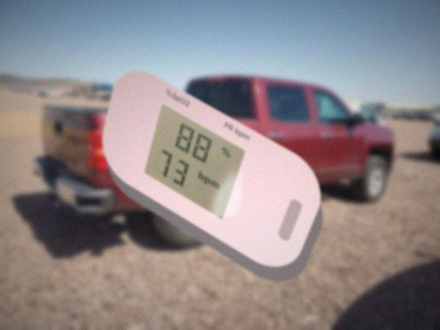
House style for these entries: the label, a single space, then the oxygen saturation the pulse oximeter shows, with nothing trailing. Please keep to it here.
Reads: 88 %
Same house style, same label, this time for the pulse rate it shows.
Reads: 73 bpm
